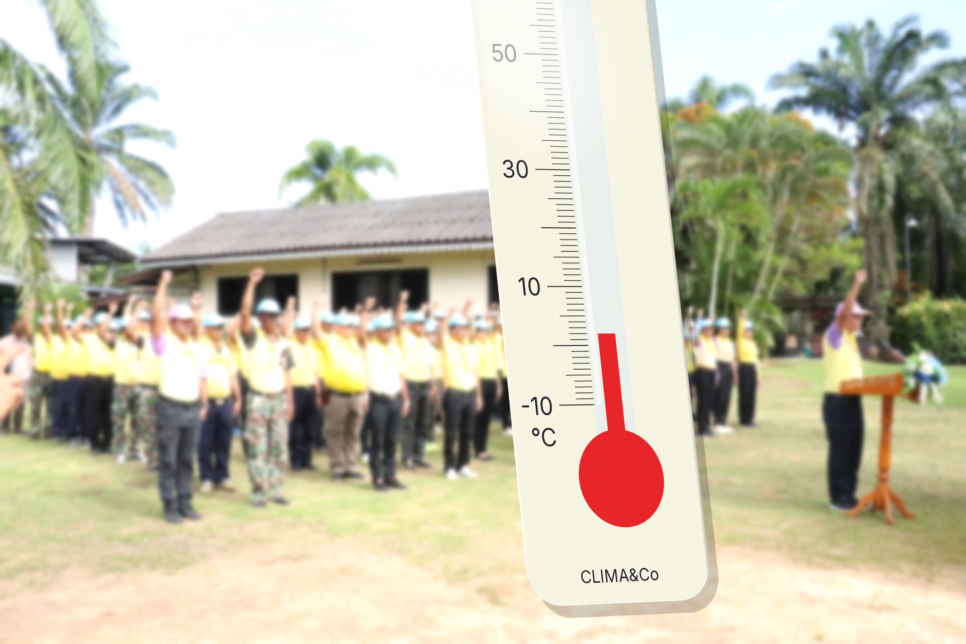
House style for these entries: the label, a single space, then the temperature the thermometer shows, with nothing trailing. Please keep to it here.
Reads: 2 °C
